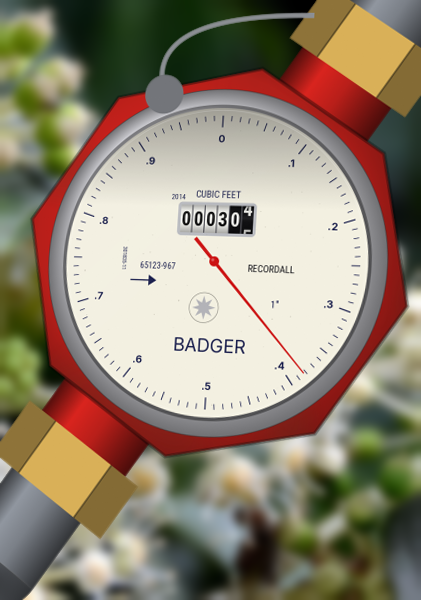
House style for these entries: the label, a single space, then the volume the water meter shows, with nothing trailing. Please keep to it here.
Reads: 304.38 ft³
